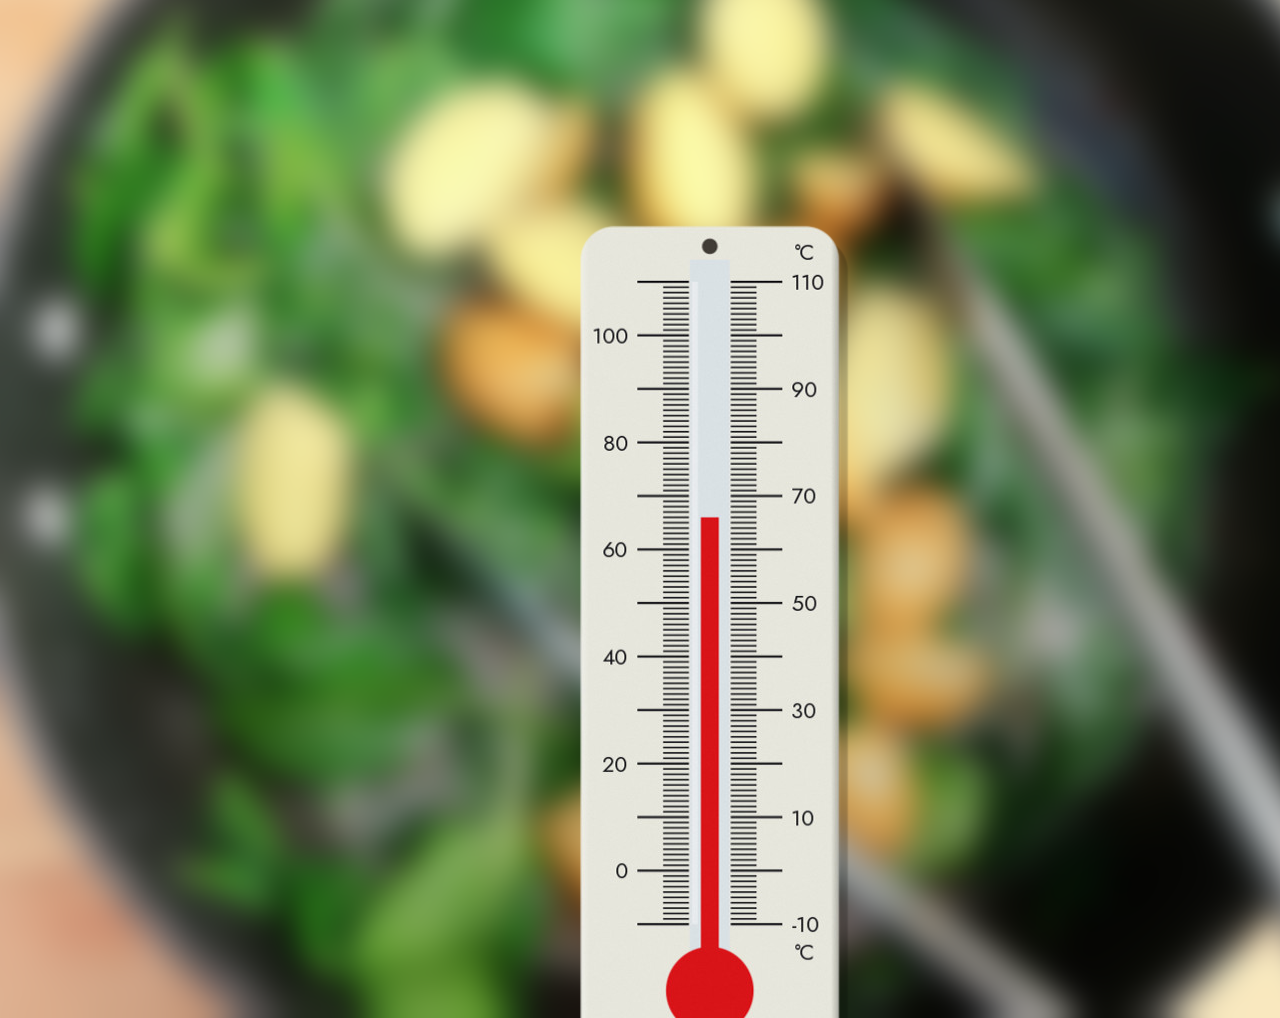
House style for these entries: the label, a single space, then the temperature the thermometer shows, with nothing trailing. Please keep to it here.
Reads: 66 °C
